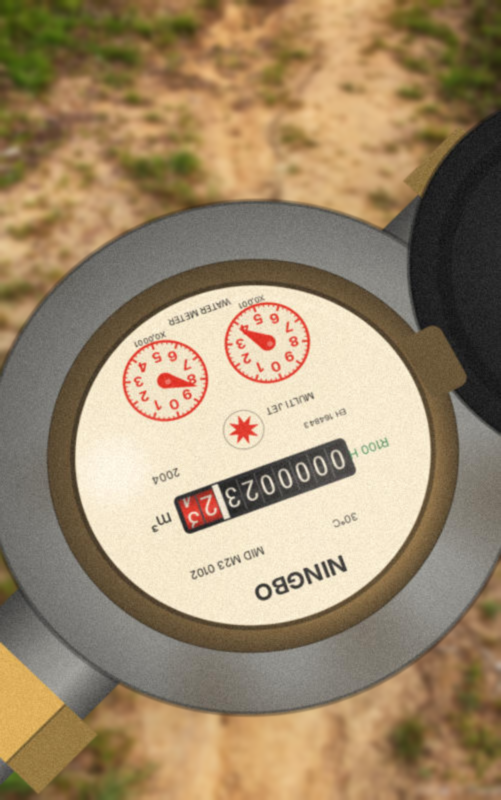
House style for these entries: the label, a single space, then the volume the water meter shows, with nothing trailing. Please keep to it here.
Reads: 23.2338 m³
